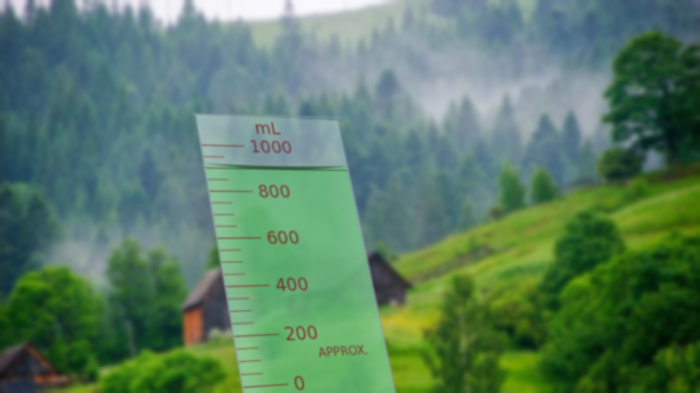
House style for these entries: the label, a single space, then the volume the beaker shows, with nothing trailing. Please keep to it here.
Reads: 900 mL
